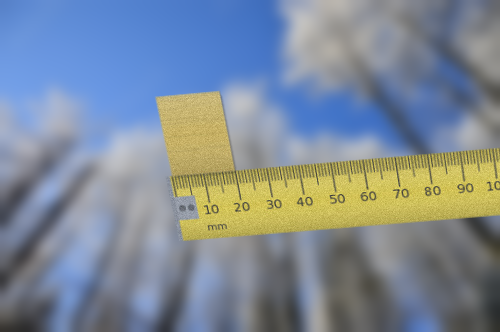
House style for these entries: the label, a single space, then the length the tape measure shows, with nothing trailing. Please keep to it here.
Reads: 20 mm
